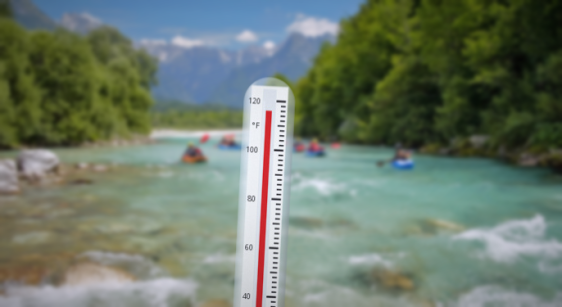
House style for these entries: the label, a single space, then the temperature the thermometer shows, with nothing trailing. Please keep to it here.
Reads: 116 °F
